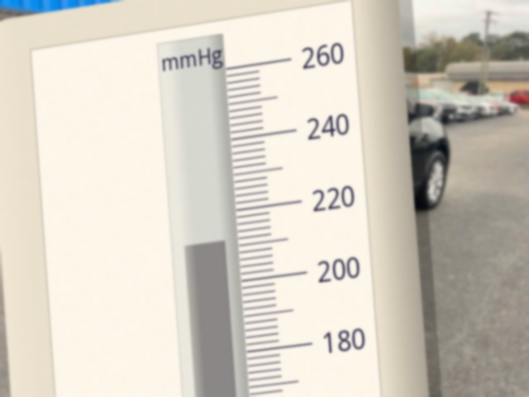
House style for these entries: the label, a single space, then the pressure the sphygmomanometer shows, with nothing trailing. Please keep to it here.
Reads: 212 mmHg
